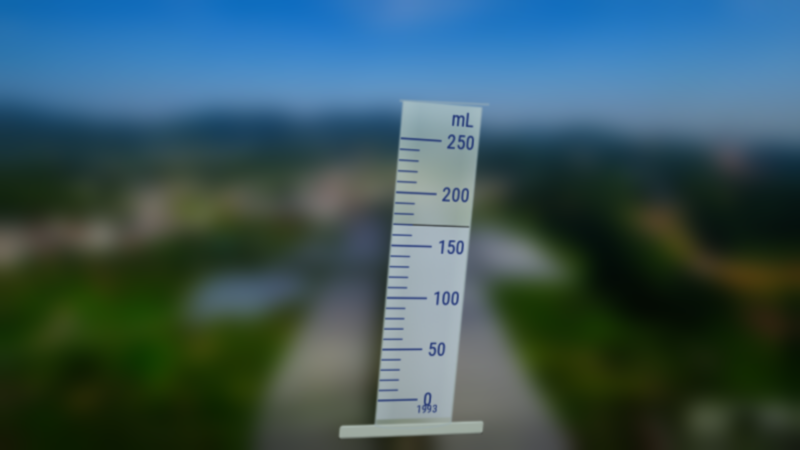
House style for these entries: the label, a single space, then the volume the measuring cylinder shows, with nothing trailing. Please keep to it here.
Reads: 170 mL
